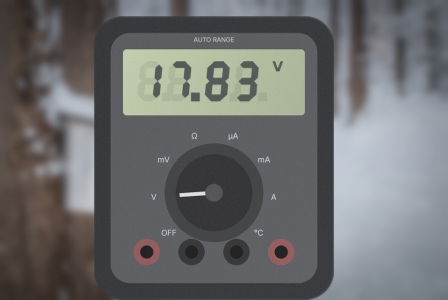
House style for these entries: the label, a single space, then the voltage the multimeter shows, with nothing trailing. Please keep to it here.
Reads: 17.83 V
